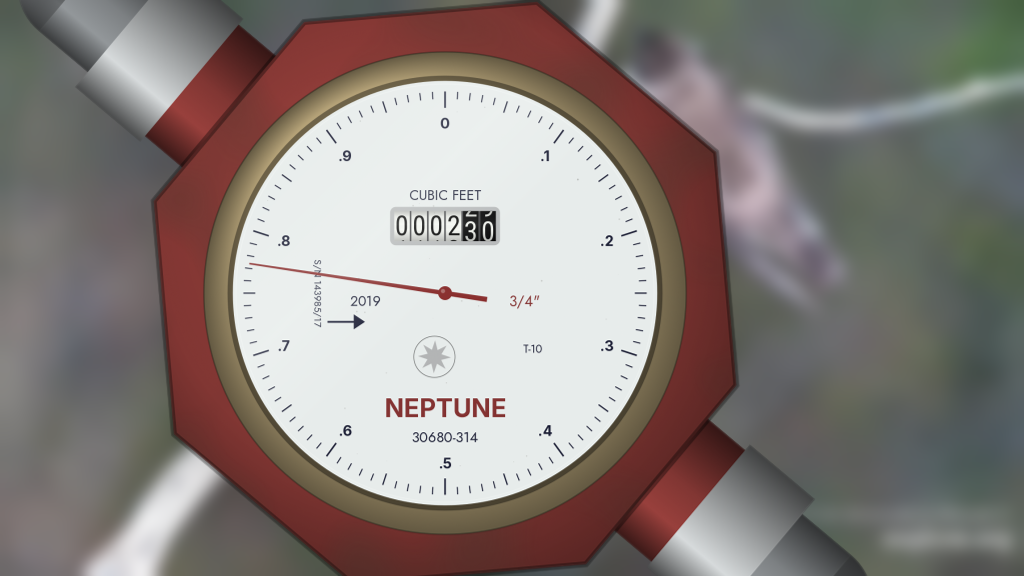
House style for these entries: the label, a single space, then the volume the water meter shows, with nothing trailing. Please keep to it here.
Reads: 229.77 ft³
